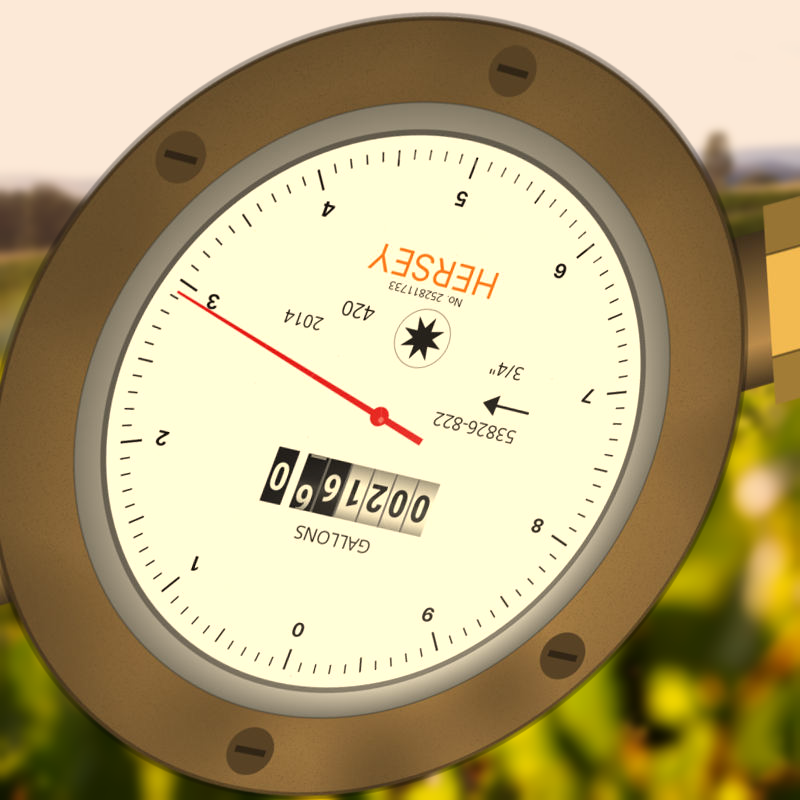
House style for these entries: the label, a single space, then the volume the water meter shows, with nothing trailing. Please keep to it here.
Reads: 21662.9 gal
